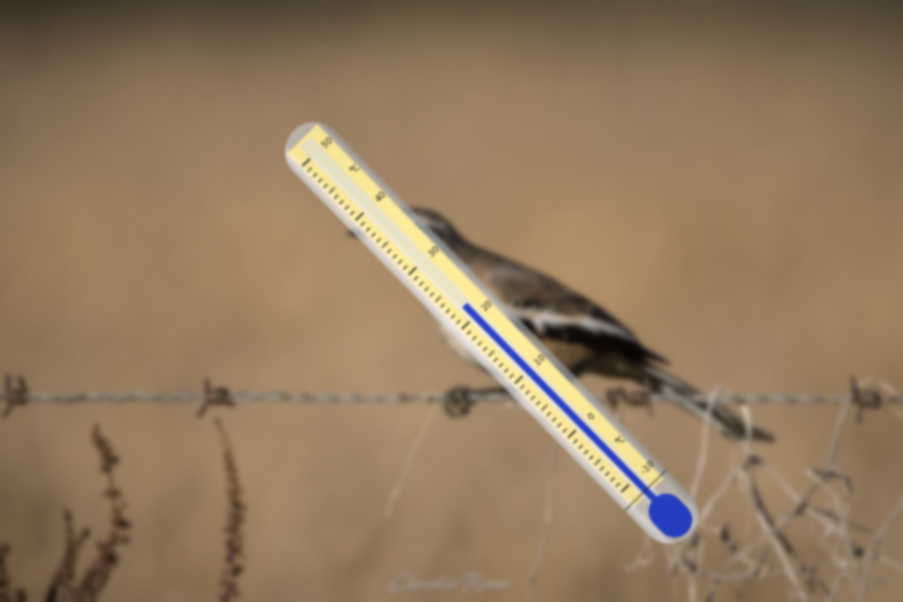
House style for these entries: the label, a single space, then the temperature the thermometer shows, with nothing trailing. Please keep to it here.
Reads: 22 °C
